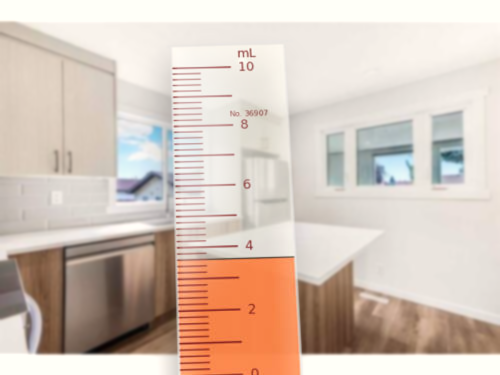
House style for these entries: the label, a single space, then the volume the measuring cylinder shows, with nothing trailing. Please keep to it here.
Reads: 3.6 mL
